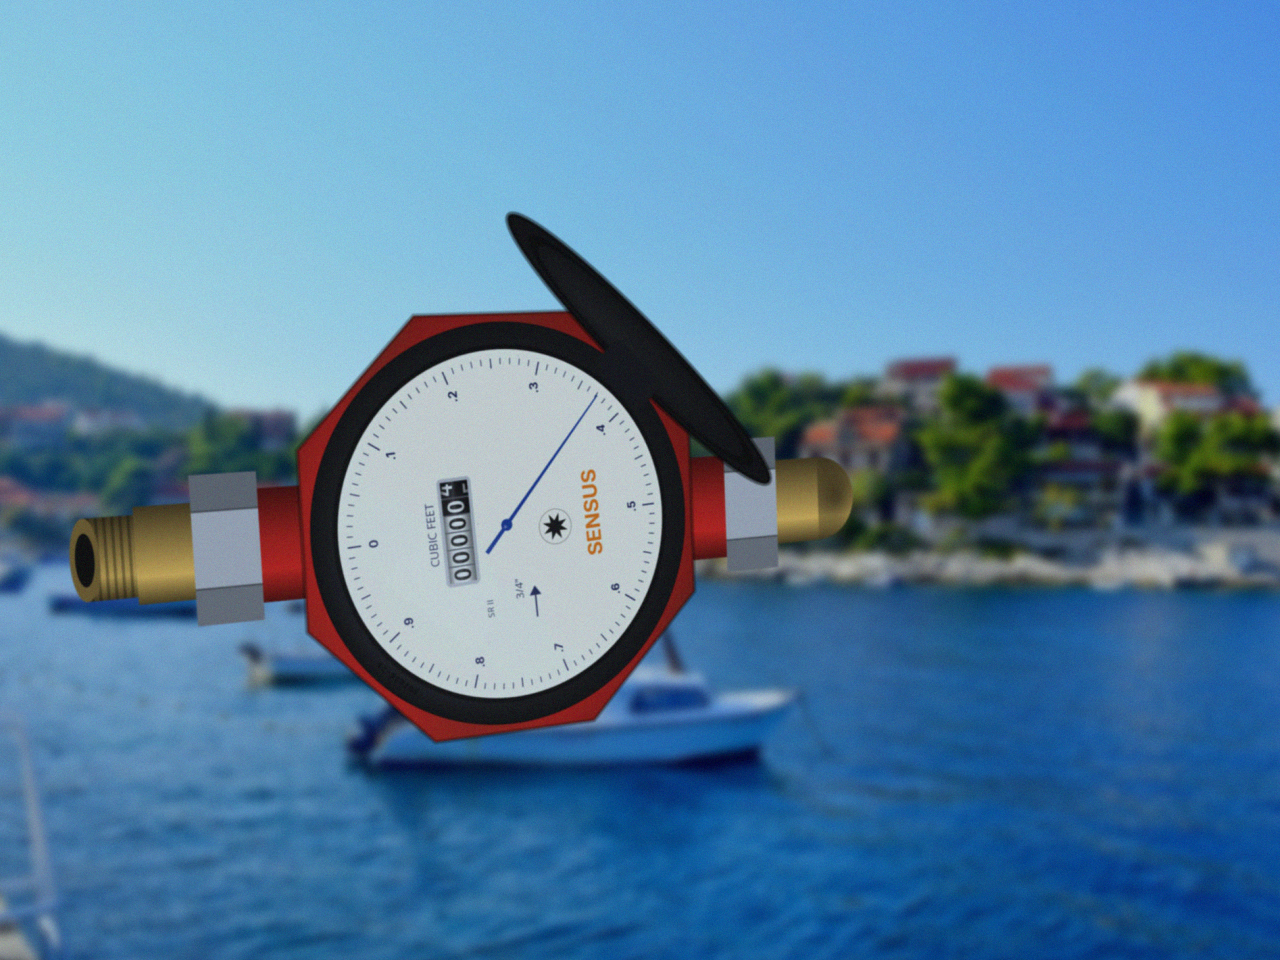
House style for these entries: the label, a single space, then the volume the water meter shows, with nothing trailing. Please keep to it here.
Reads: 4.37 ft³
